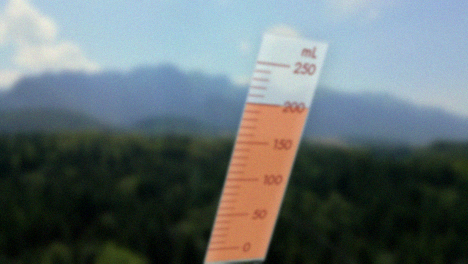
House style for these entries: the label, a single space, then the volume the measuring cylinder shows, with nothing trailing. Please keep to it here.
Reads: 200 mL
